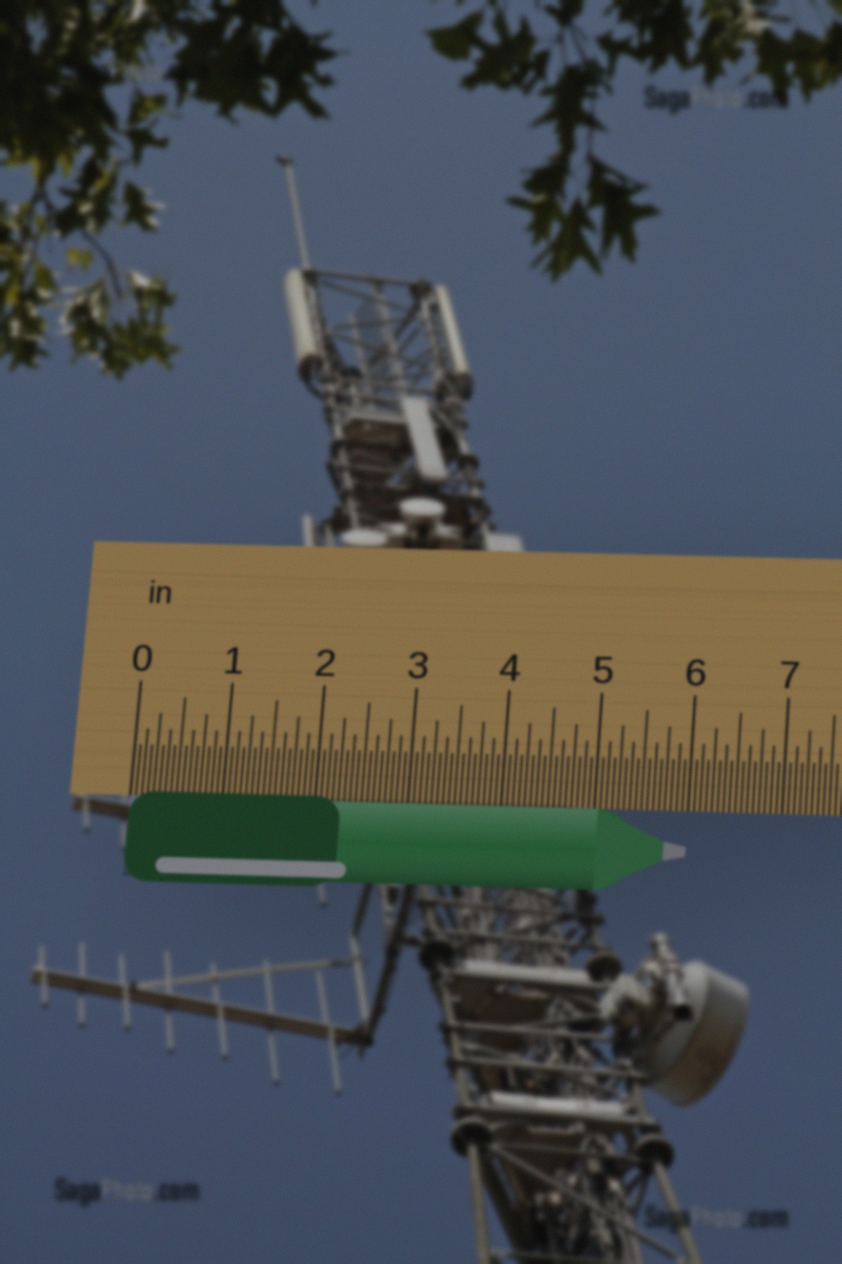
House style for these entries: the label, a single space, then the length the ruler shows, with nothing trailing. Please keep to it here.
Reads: 6 in
